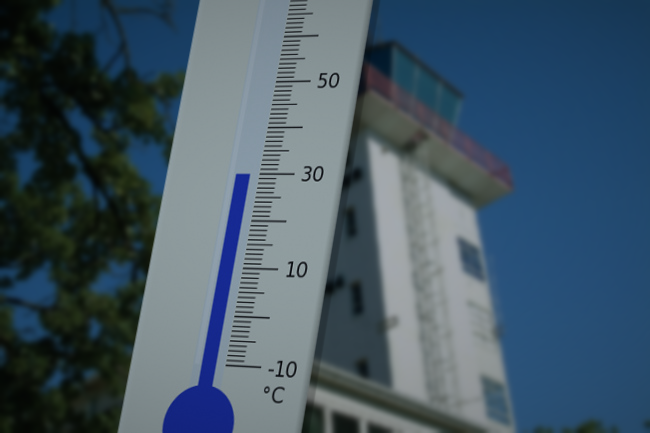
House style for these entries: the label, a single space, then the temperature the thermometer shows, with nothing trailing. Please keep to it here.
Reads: 30 °C
